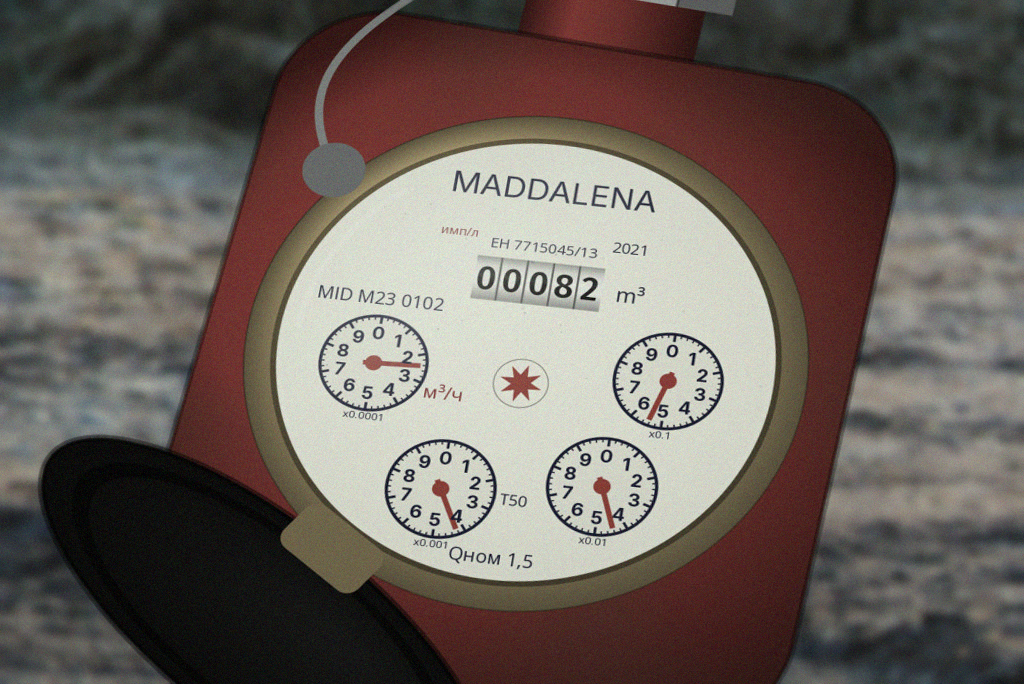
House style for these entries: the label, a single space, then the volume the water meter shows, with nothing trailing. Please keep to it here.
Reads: 82.5442 m³
